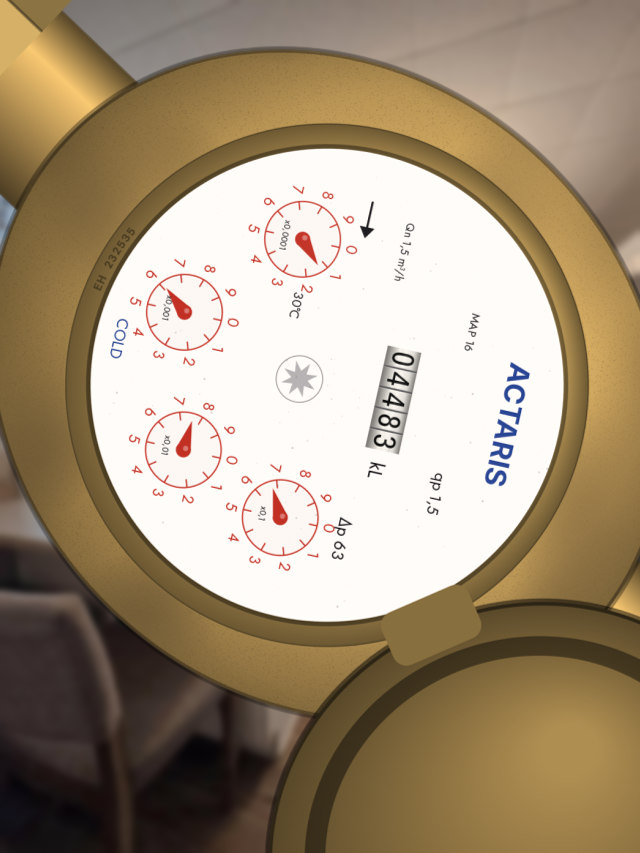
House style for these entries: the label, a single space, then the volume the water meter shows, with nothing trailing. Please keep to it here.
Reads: 4483.6761 kL
